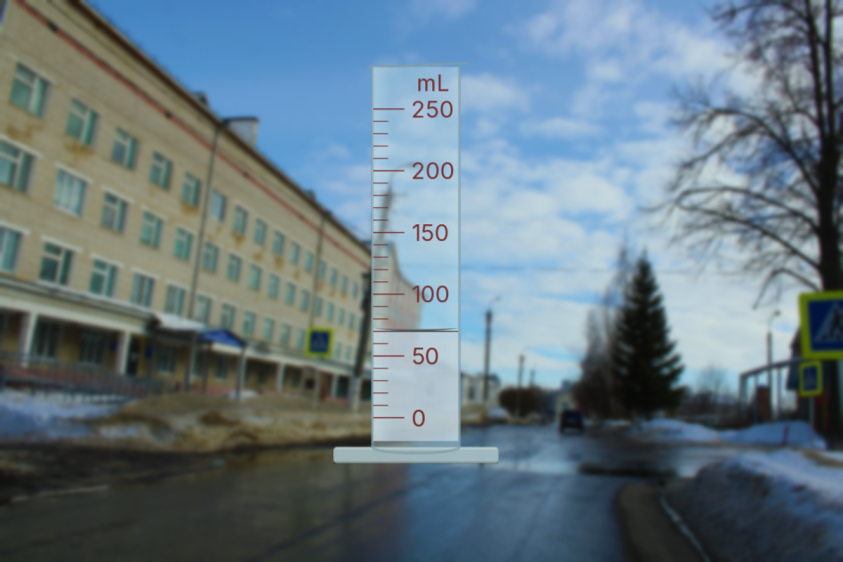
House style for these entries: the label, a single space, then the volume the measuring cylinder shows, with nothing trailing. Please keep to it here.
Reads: 70 mL
